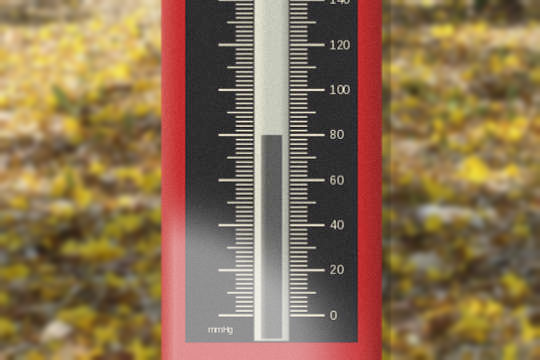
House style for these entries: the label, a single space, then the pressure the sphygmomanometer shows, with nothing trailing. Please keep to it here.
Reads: 80 mmHg
